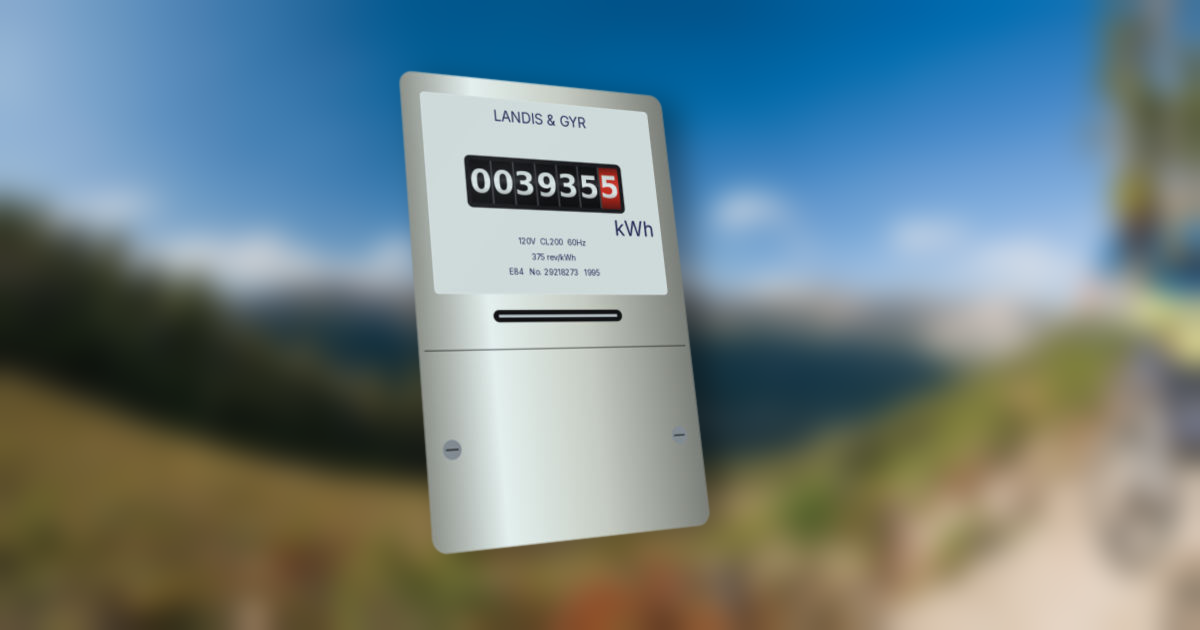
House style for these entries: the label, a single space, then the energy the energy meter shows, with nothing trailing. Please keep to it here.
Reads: 3935.5 kWh
